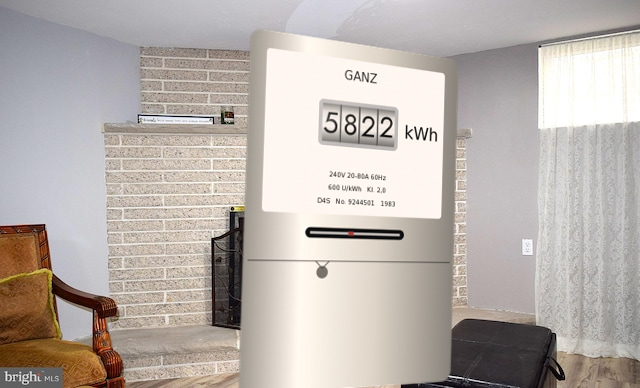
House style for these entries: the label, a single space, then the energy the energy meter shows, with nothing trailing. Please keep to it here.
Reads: 5822 kWh
